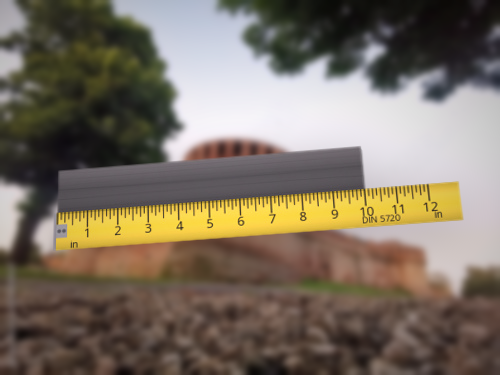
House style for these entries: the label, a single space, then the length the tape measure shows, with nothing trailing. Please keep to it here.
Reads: 10 in
